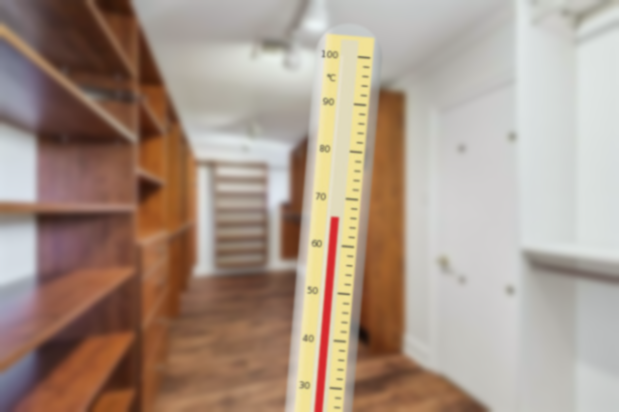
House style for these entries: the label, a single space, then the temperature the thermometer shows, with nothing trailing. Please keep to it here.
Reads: 66 °C
